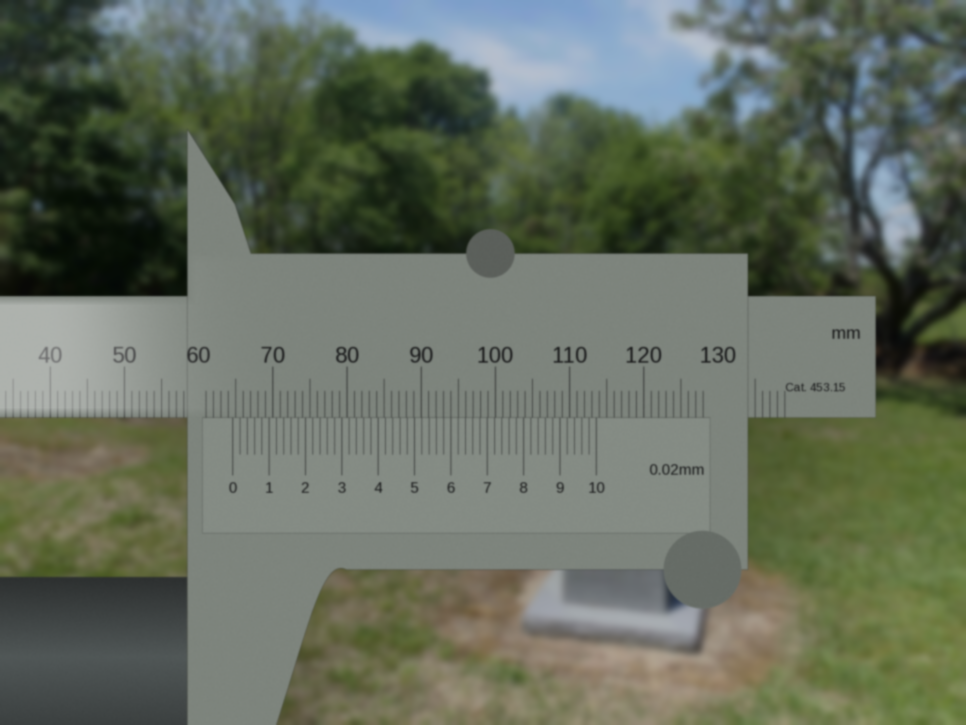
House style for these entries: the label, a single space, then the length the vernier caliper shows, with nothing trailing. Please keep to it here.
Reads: 64.6 mm
